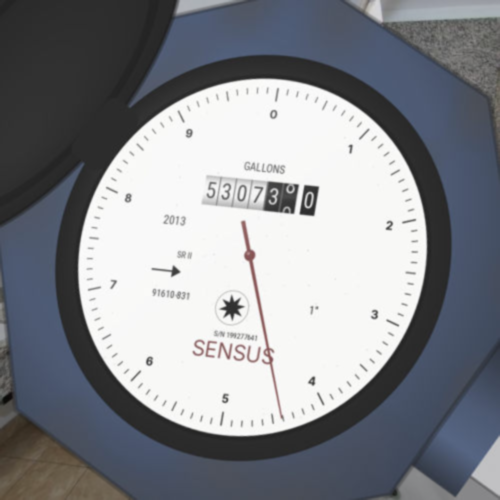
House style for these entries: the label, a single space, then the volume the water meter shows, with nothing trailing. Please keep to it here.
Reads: 5307384.4 gal
